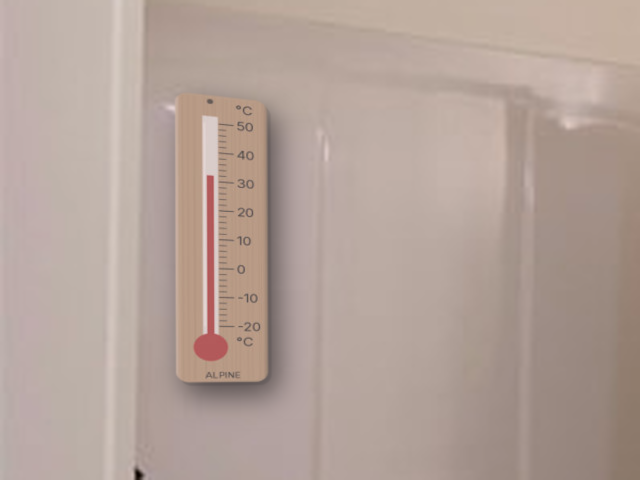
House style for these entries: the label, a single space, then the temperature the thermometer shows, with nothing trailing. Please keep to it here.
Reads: 32 °C
